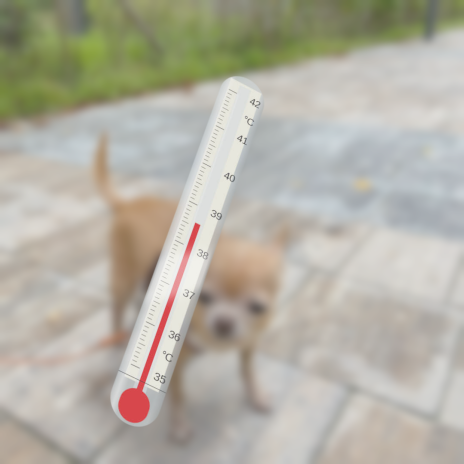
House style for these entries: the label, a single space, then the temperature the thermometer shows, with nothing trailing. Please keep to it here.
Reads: 38.6 °C
